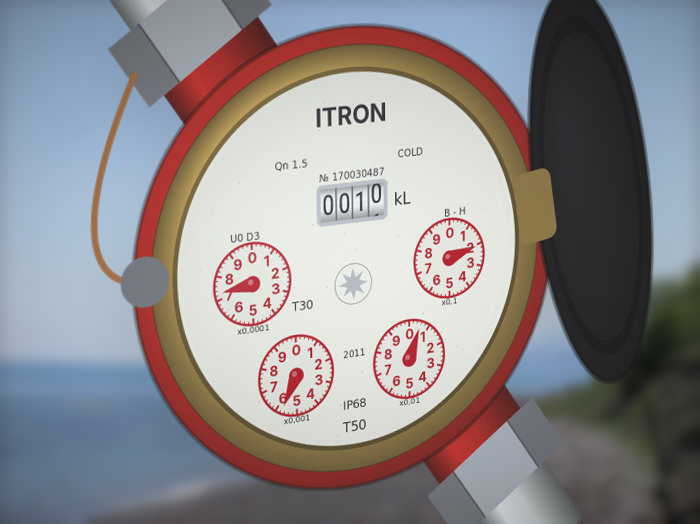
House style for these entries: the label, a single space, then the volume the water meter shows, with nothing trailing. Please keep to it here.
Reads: 10.2057 kL
